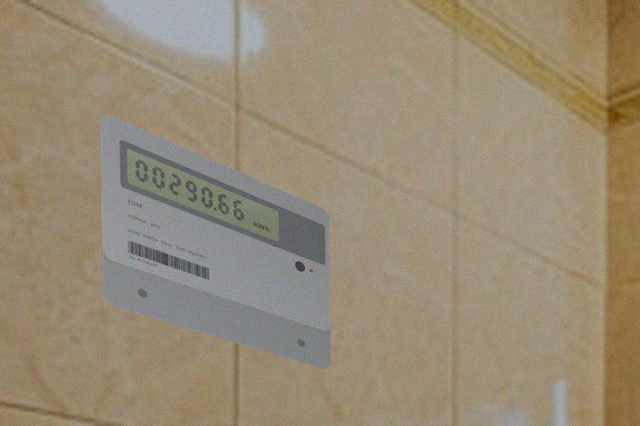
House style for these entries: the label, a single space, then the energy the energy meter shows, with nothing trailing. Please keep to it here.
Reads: 290.66 kWh
